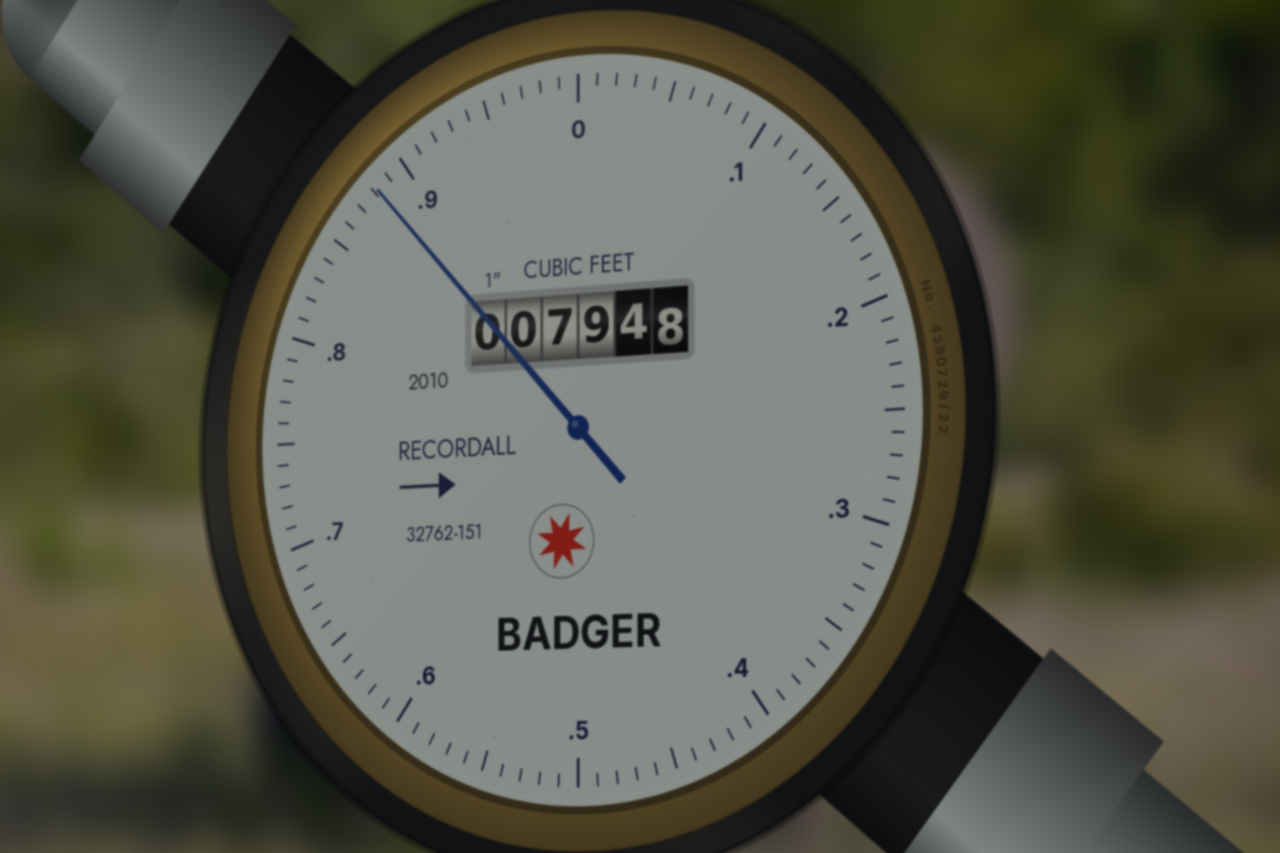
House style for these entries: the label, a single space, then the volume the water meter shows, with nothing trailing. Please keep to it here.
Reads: 7947.88 ft³
